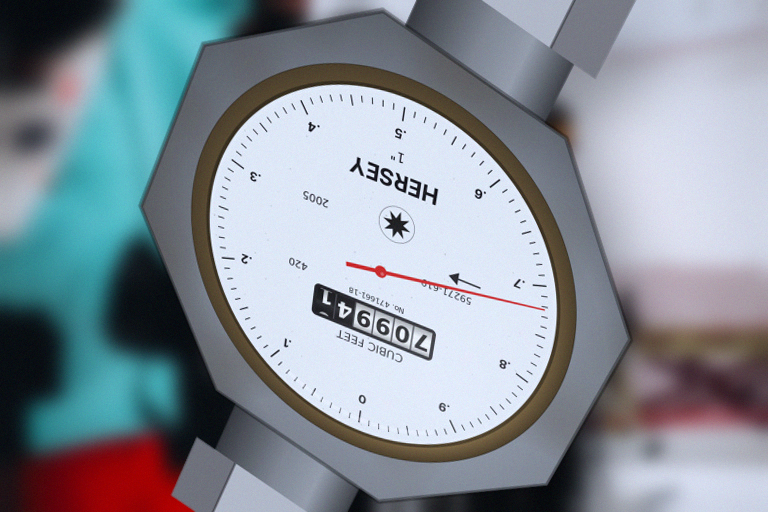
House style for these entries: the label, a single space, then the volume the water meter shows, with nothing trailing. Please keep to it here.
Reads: 709940.72 ft³
